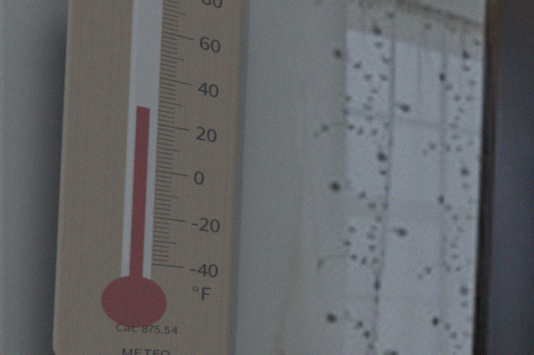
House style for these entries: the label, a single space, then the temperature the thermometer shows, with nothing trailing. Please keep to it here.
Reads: 26 °F
